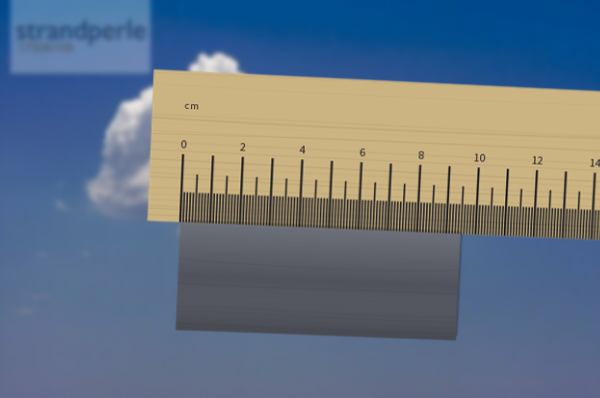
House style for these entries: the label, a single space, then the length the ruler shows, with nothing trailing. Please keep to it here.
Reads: 9.5 cm
